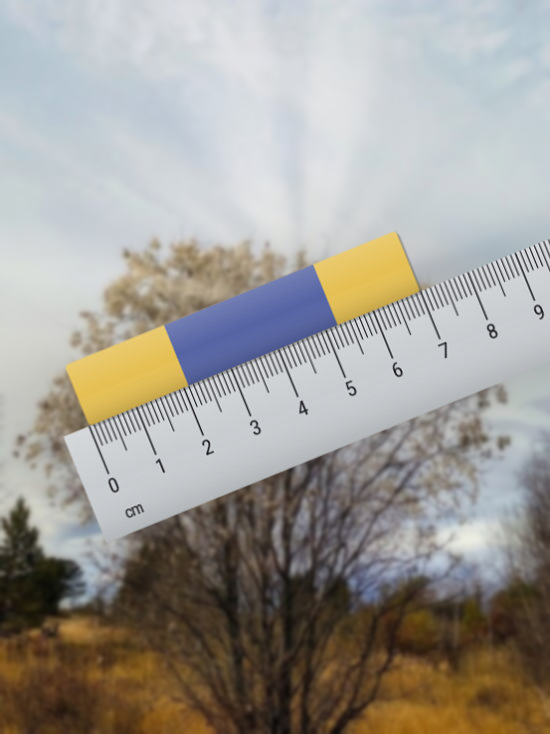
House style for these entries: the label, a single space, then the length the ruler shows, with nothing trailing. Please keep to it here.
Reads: 7 cm
